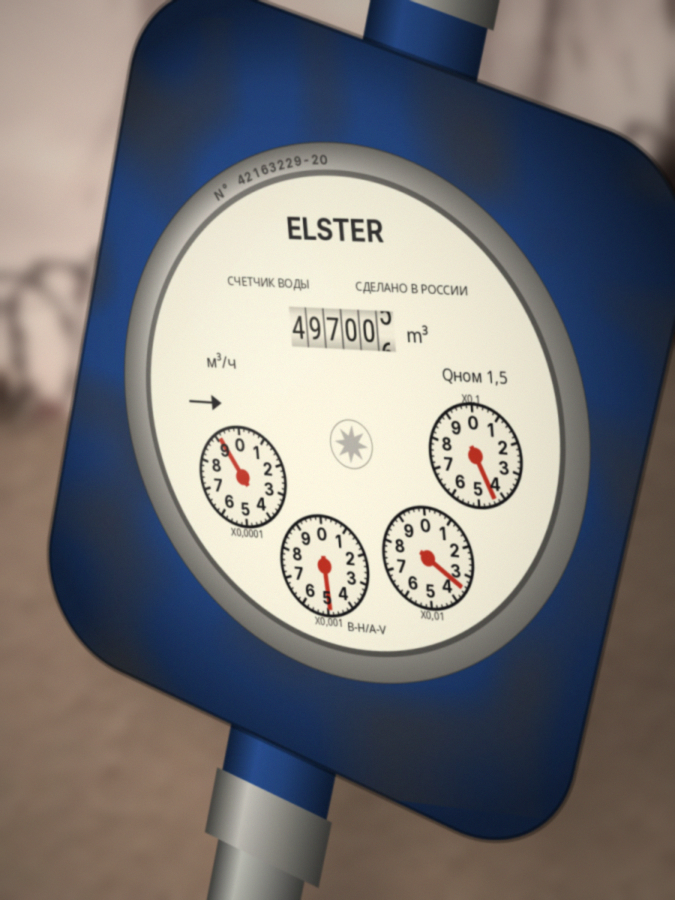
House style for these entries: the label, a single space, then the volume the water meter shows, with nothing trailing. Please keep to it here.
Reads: 497005.4349 m³
